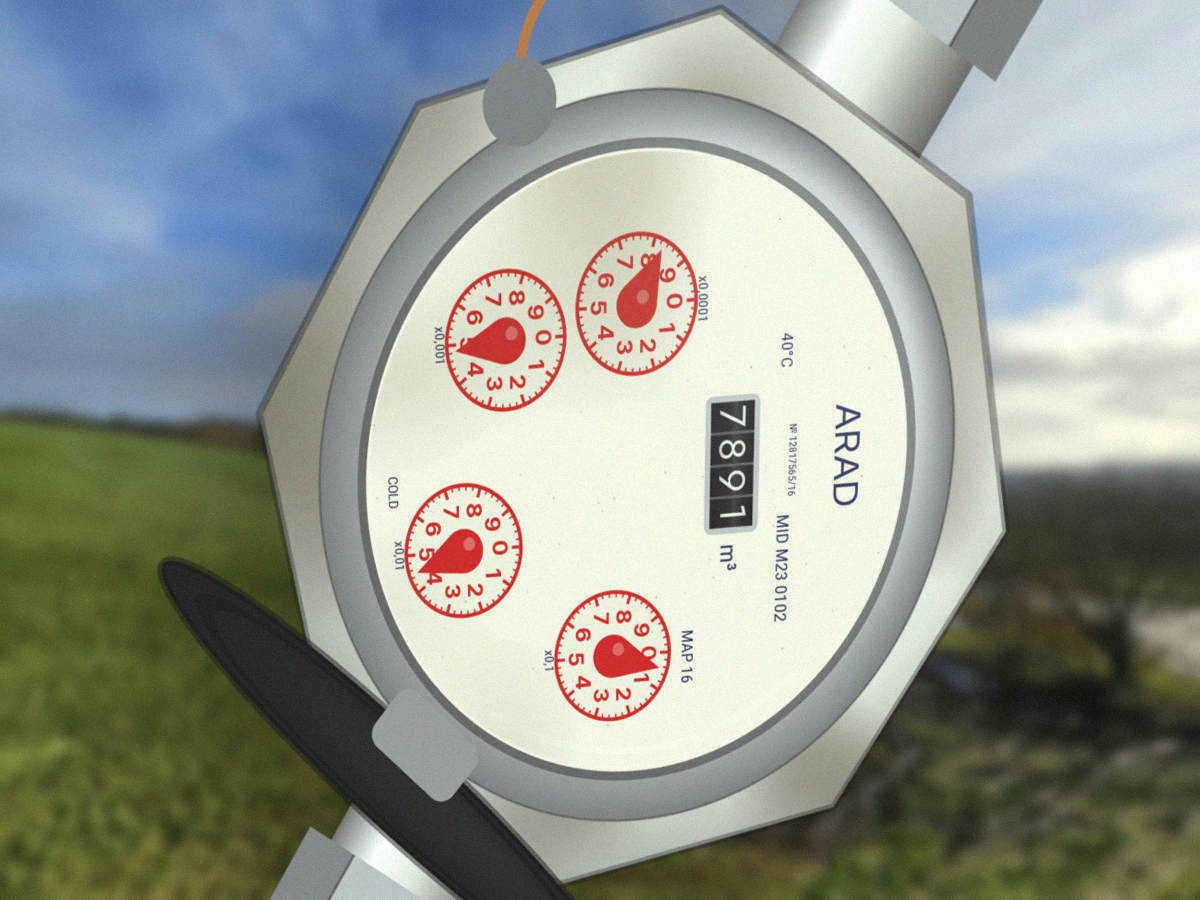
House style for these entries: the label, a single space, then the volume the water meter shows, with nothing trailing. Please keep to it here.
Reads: 7891.0448 m³
